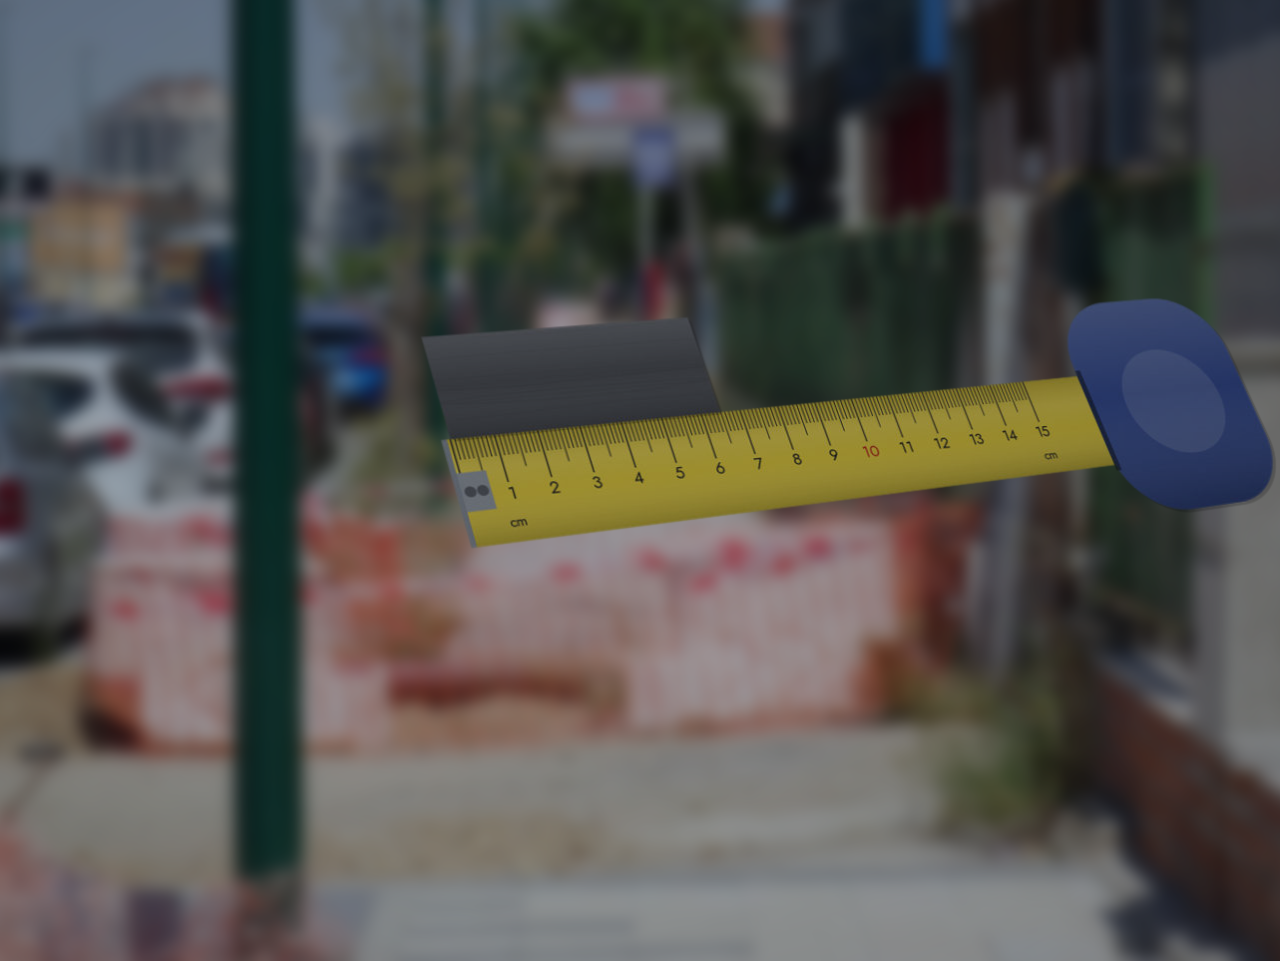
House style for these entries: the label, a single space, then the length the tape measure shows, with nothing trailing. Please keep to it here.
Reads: 6.5 cm
